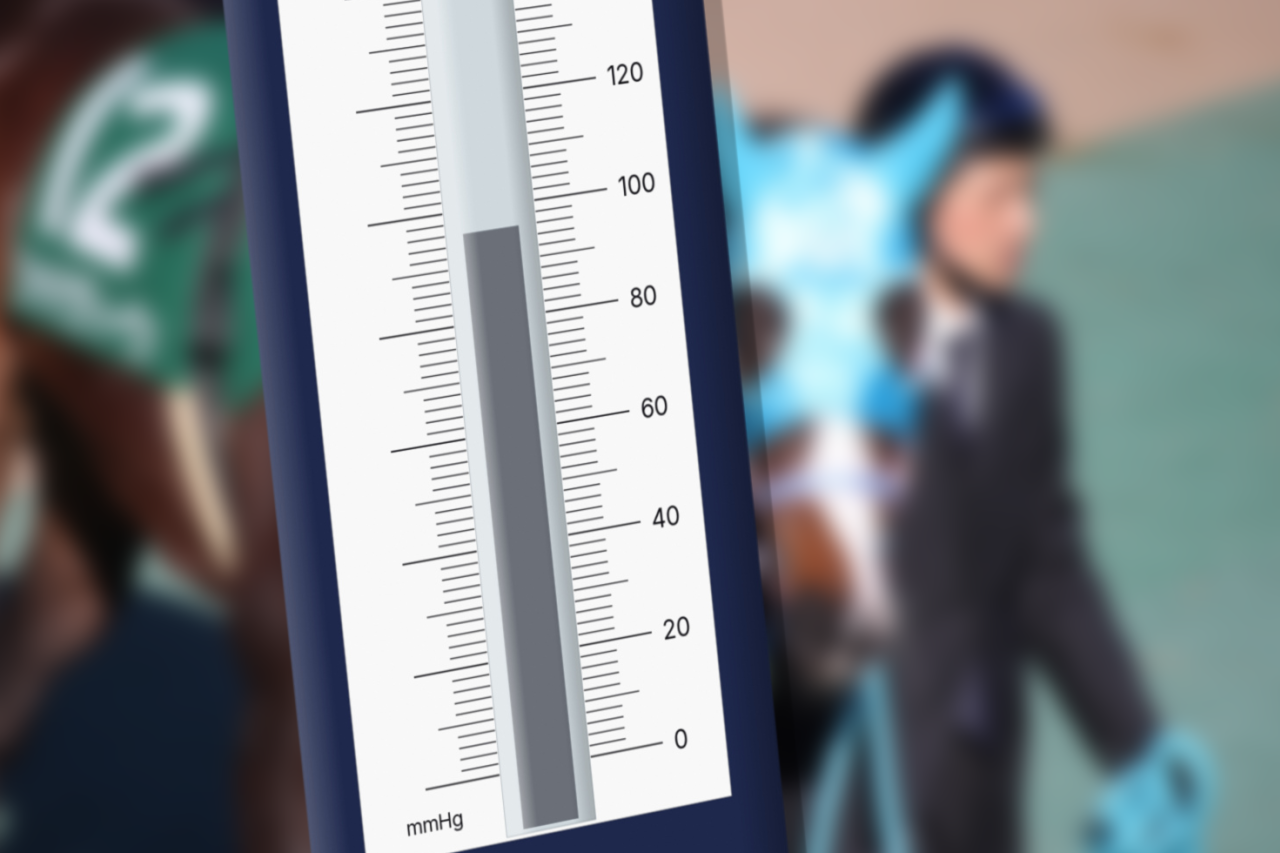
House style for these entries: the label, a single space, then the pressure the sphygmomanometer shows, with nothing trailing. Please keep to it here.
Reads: 96 mmHg
